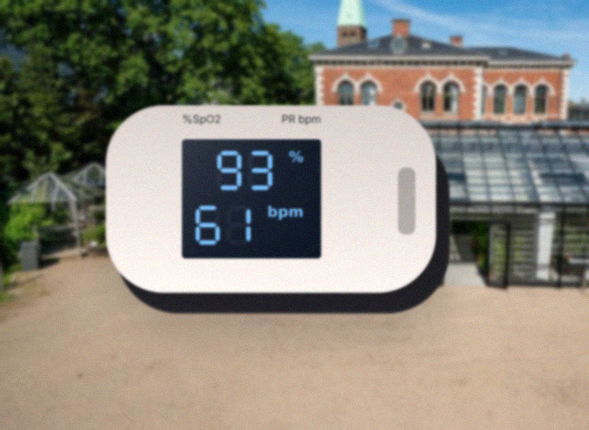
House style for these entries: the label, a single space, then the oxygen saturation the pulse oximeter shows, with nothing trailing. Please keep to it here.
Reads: 93 %
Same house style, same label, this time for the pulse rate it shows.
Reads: 61 bpm
